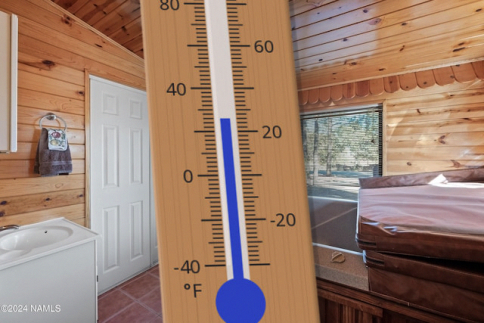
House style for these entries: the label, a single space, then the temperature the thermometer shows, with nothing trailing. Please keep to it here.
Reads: 26 °F
